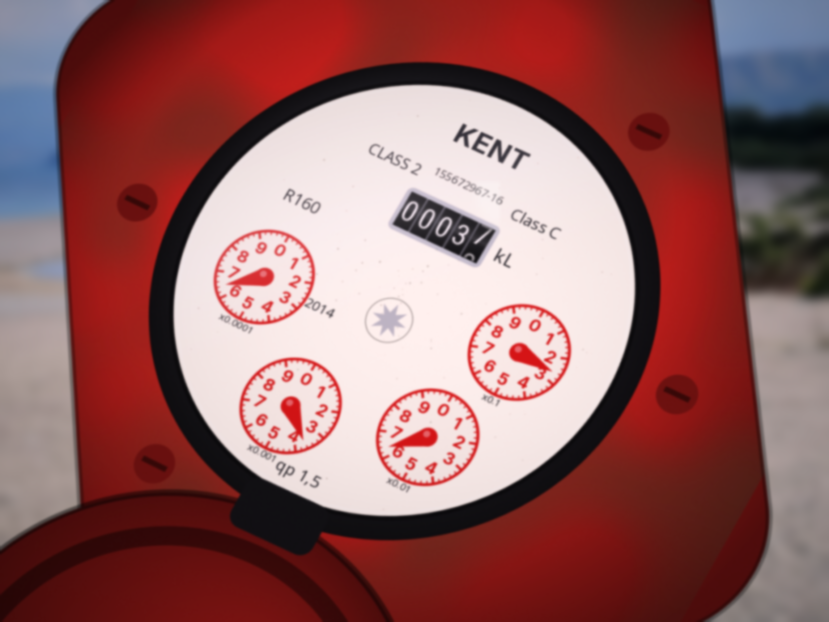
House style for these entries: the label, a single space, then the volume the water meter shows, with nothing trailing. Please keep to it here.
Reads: 37.2636 kL
